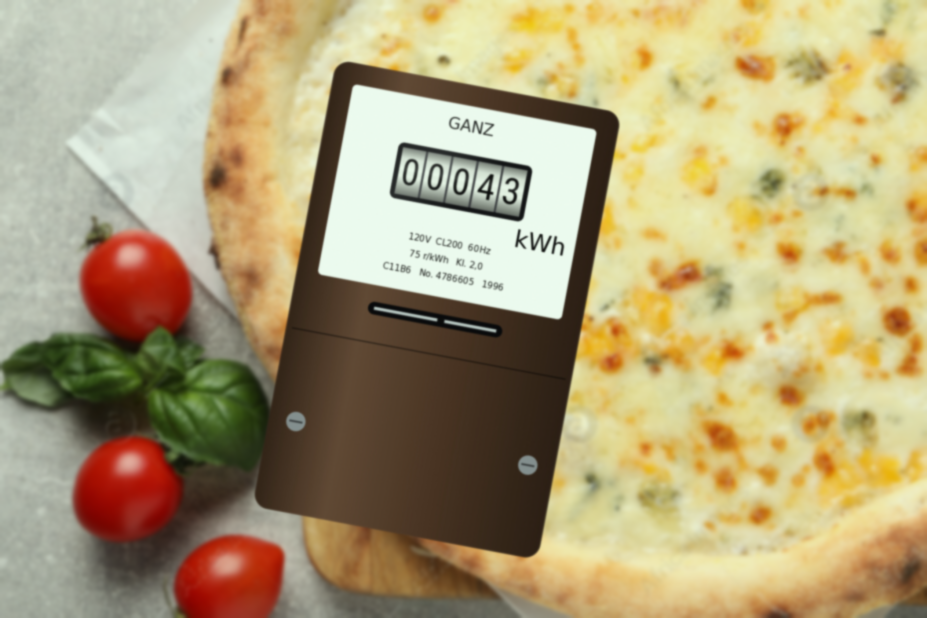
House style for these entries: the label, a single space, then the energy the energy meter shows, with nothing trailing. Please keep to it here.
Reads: 43 kWh
